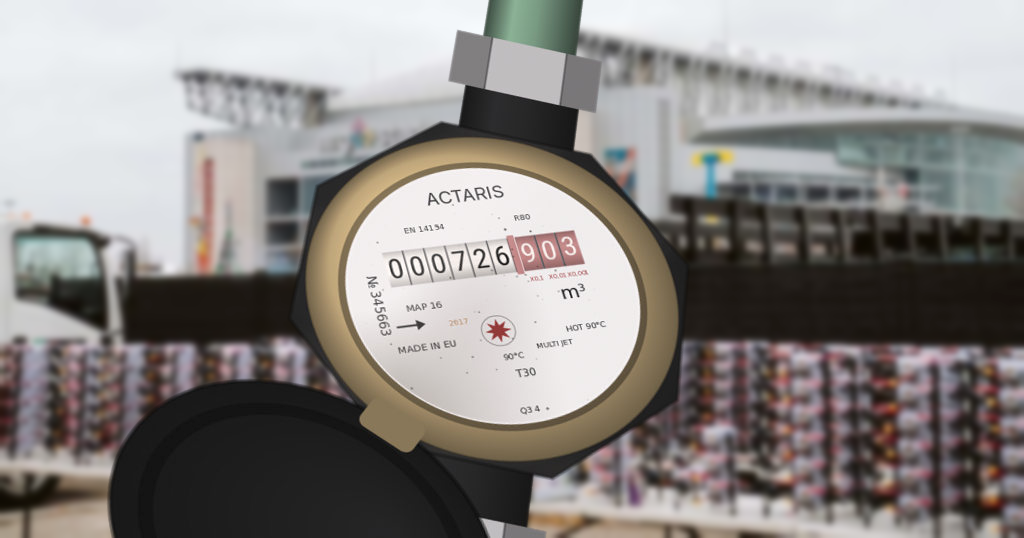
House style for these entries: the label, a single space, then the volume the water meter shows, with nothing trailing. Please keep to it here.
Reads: 726.903 m³
